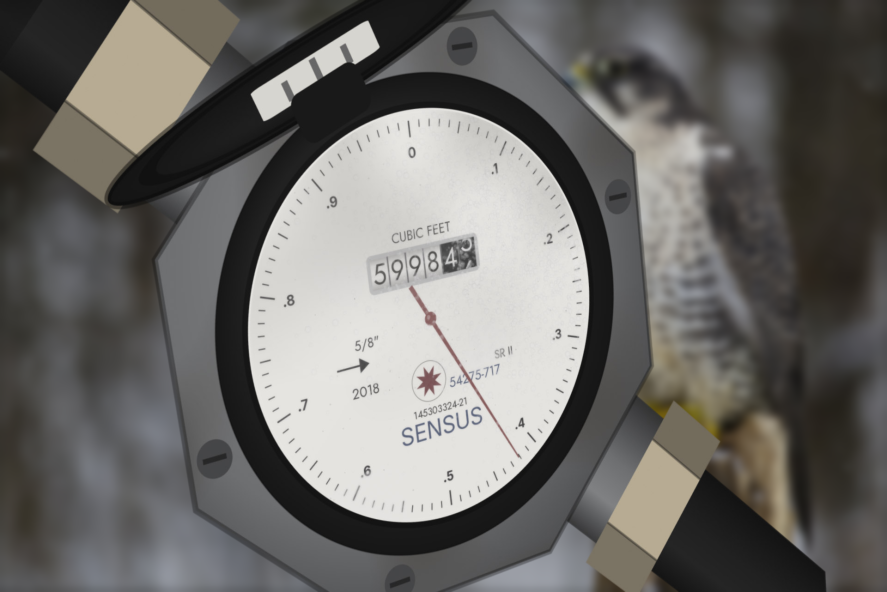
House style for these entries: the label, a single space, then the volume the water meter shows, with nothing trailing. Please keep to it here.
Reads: 599845.42 ft³
